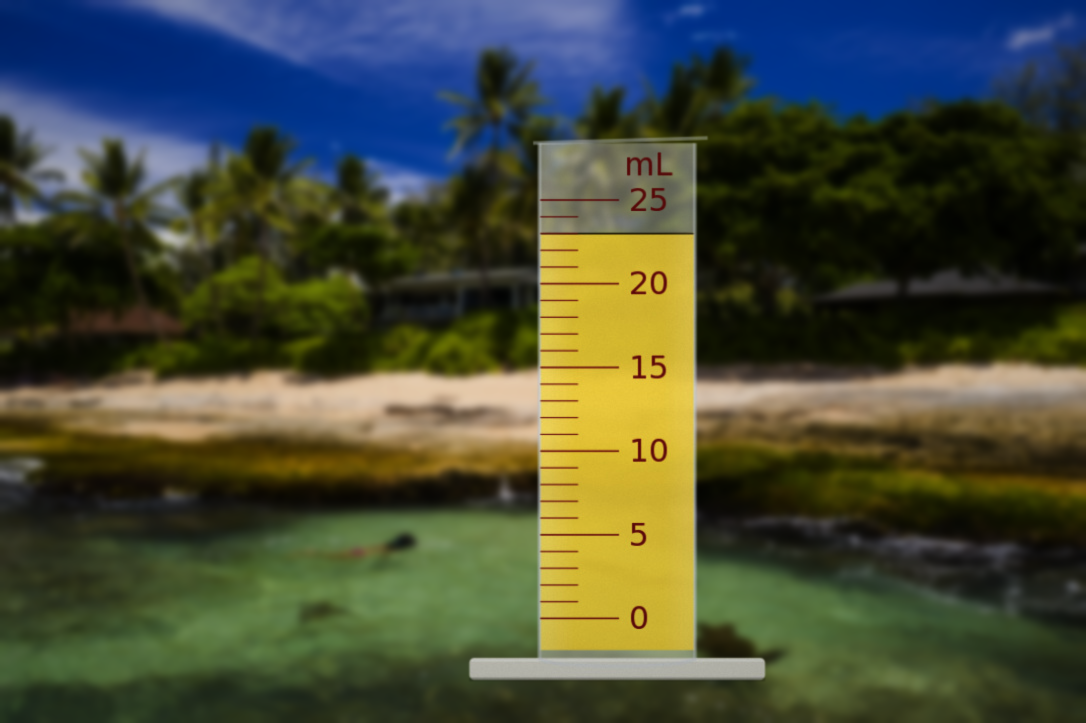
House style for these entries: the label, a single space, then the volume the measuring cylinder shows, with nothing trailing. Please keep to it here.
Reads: 23 mL
